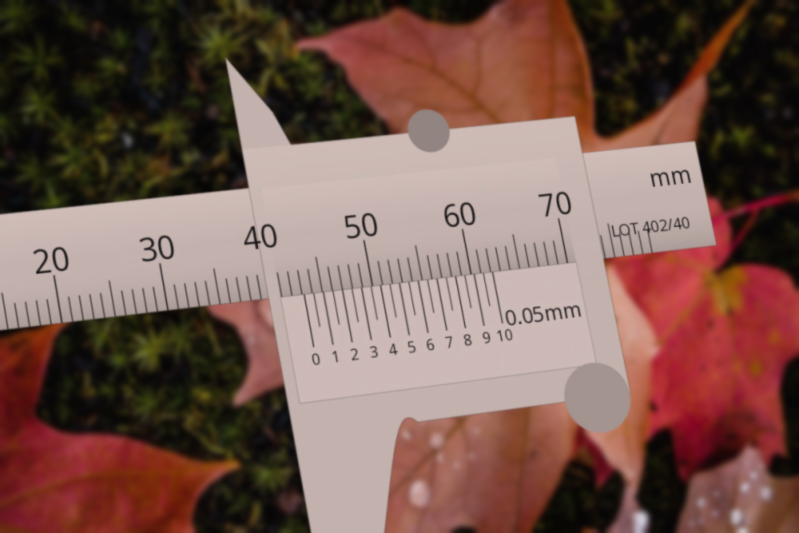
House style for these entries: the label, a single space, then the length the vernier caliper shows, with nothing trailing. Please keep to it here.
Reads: 43.2 mm
